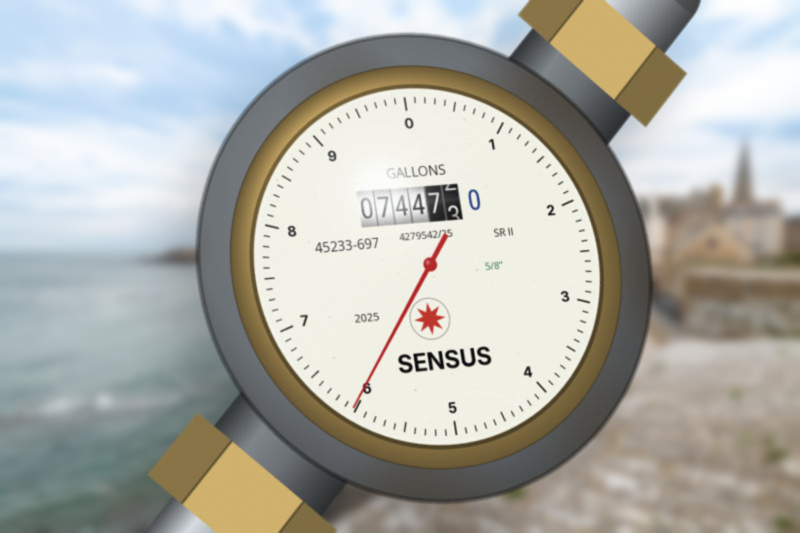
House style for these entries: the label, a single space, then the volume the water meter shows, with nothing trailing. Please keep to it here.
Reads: 744726.0 gal
